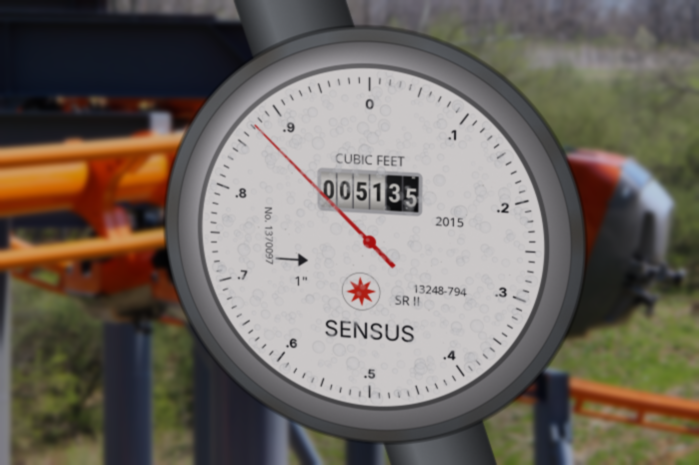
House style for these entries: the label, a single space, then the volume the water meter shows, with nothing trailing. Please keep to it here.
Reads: 5134.87 ft³
